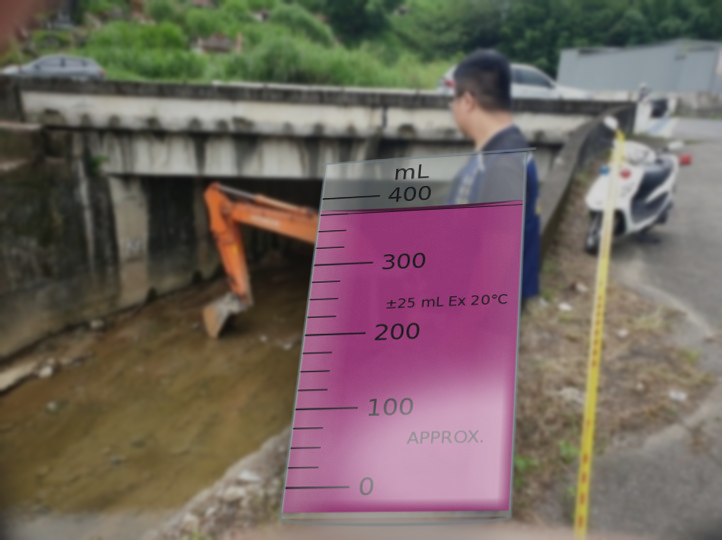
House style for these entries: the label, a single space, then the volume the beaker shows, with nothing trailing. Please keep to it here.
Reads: 375 mL
